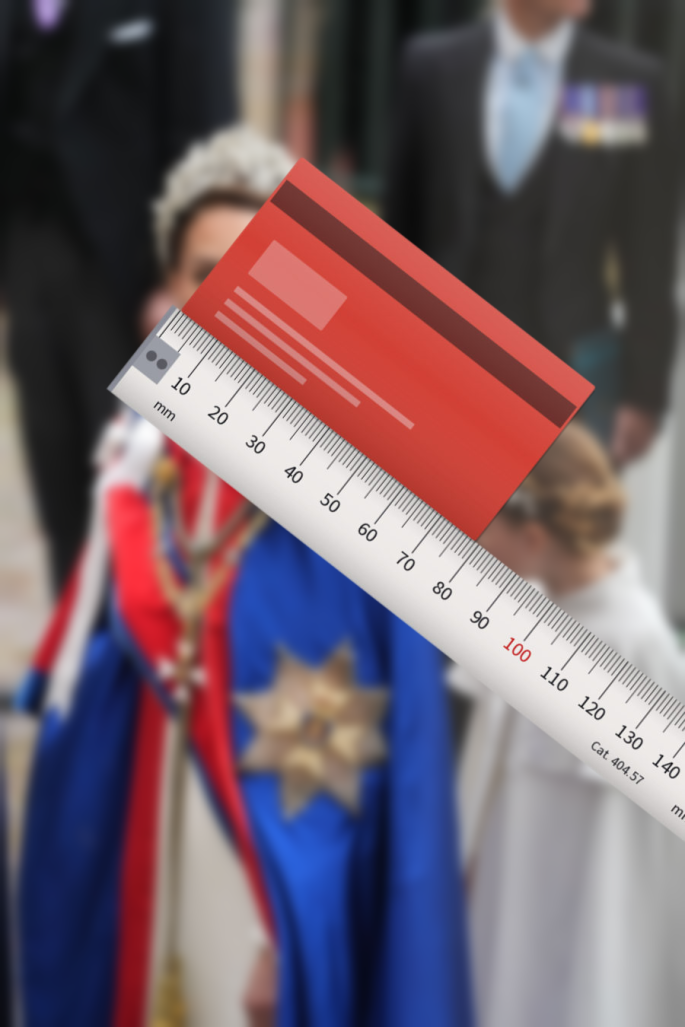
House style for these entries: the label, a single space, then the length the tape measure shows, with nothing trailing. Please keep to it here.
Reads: 79 mm
